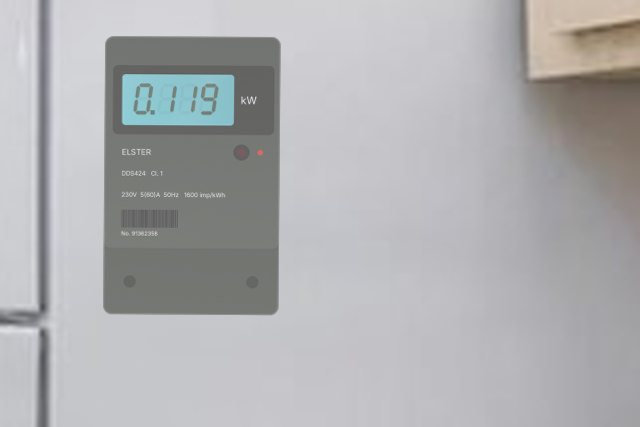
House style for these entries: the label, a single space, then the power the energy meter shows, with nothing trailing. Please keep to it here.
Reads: 0.119 kW
